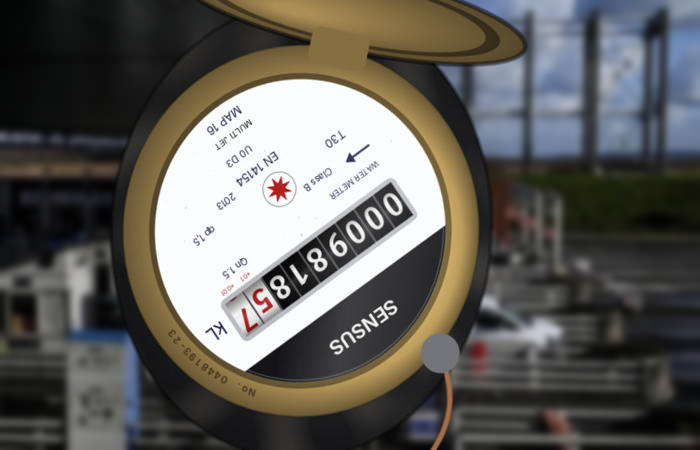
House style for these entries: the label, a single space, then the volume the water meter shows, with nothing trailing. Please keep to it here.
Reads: 9818.57 kL
